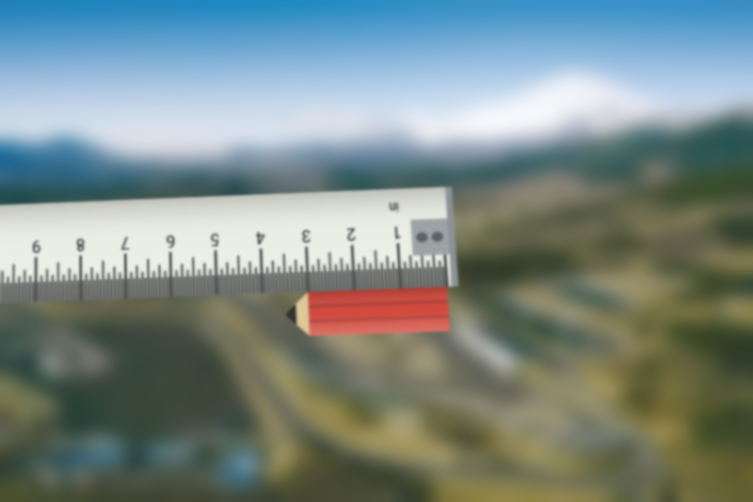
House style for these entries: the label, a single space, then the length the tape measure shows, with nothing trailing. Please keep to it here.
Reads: 3.5 in
